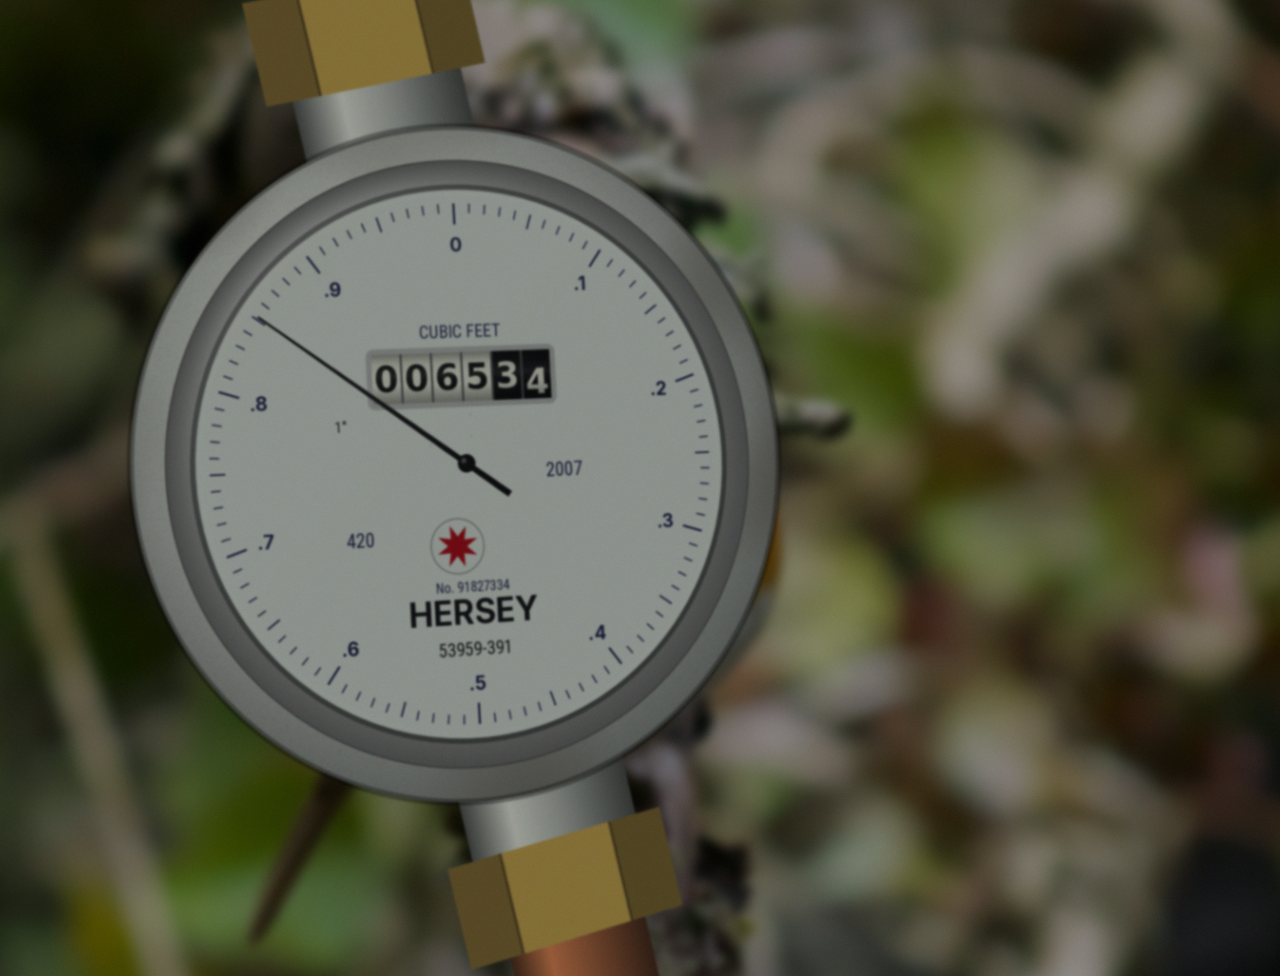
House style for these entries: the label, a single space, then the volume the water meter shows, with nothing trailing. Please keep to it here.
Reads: 6533.85 ft³
